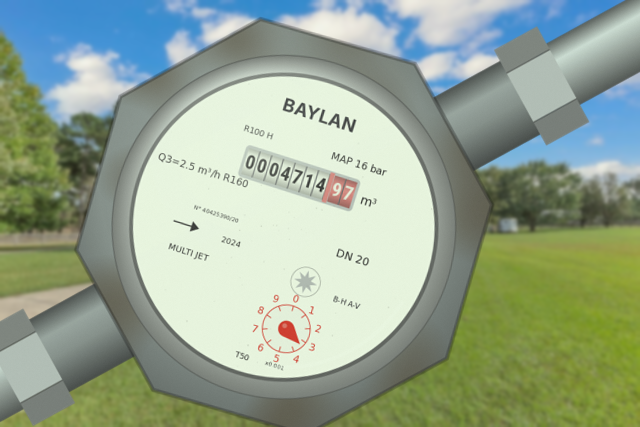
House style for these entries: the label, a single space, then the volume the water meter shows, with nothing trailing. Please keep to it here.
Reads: 4714.973 m³
